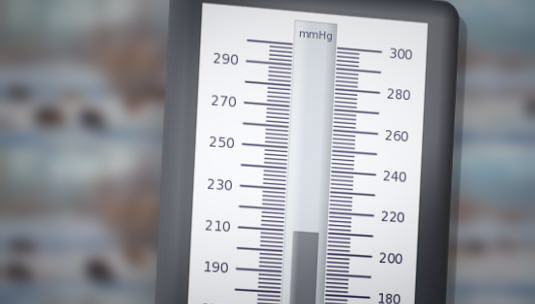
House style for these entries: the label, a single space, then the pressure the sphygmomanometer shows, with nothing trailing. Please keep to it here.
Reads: 210 mmHg
